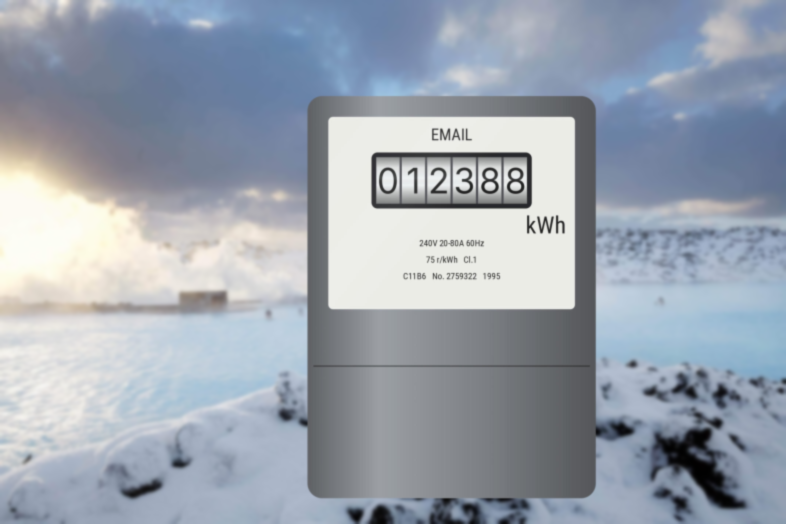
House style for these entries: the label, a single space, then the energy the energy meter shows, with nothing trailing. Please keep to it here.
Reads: 12388 kWh
